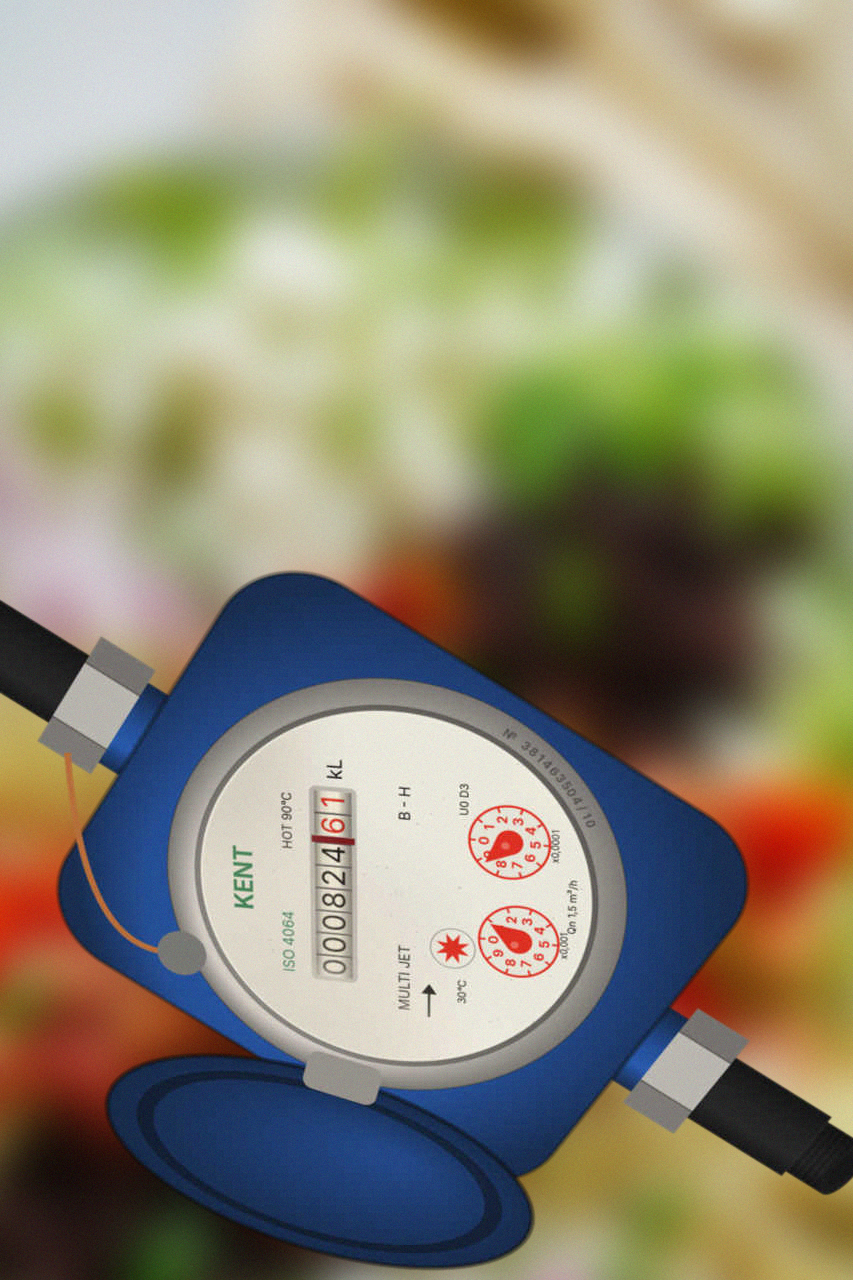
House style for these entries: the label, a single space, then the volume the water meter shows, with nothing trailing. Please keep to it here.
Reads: 824.6108 kL
